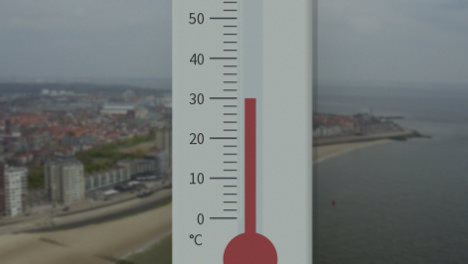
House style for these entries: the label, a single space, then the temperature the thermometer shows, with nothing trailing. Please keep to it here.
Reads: 30 °C
